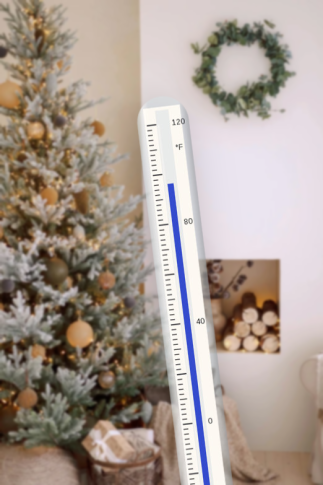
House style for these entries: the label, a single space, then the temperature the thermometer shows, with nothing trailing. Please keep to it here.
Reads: 96 °F
